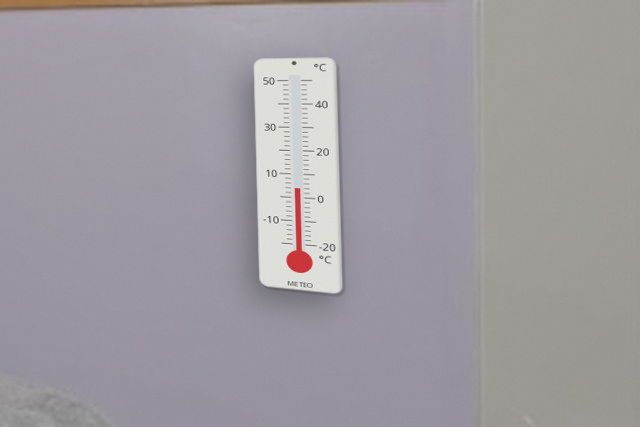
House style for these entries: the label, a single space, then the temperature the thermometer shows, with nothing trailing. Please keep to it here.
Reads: 4 °C
